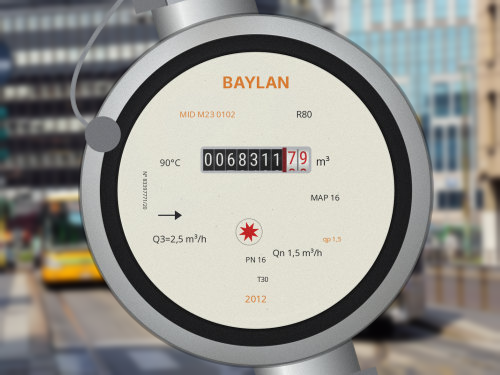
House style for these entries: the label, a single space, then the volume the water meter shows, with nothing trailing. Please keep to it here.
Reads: 68311.79 m³
